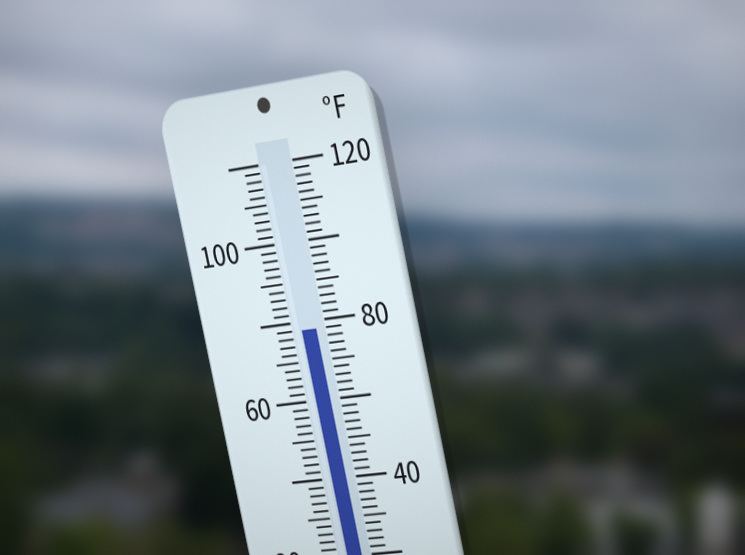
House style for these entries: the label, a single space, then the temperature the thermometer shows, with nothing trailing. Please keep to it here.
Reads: 78 °F
